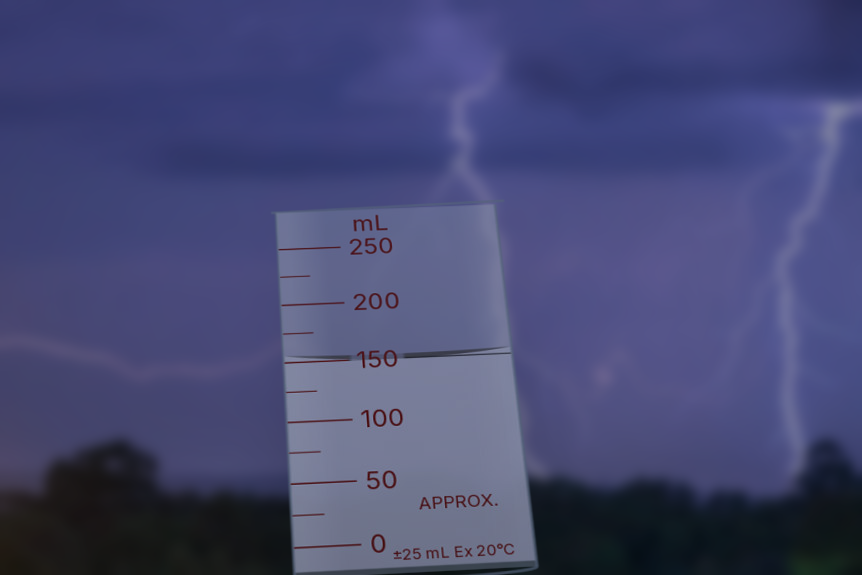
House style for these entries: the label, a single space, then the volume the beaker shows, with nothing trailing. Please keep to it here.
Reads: 150 mL
